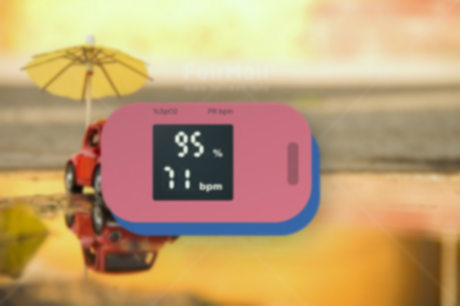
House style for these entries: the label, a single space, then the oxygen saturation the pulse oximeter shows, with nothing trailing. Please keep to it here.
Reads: 95 %
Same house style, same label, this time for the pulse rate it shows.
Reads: 71 bpm
